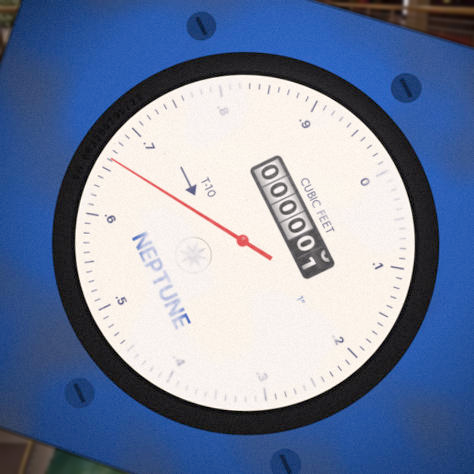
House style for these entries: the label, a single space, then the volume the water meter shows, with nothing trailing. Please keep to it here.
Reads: 0.66 ft³
